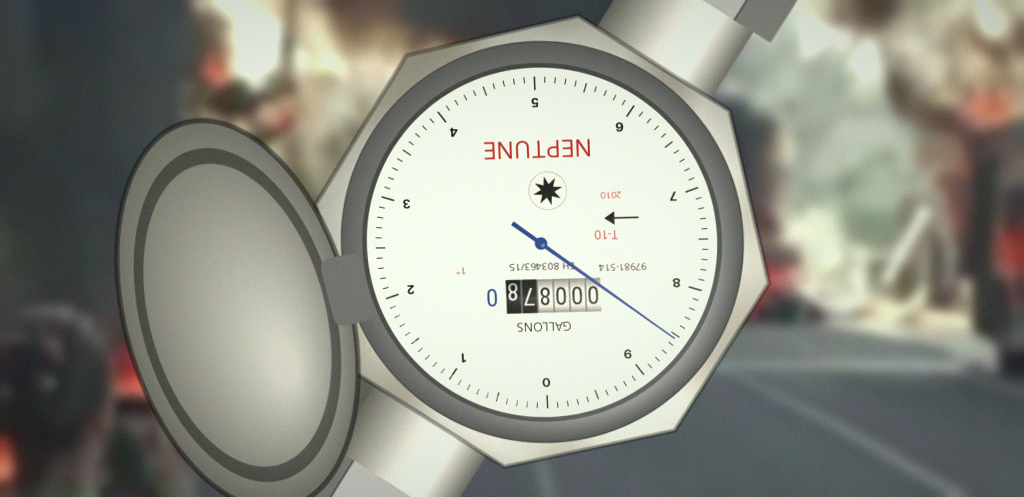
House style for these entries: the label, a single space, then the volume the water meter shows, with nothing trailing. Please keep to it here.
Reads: 8778.5 gal
